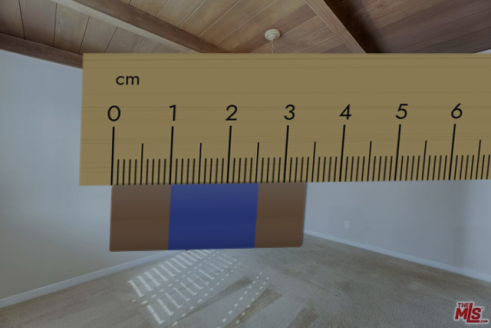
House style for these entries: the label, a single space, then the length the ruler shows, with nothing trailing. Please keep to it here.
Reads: 3.4 cm
